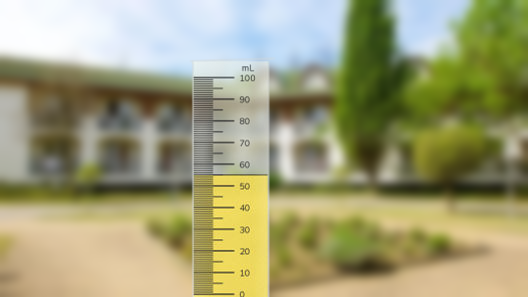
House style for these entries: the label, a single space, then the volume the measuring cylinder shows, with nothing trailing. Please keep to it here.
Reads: 55 mL
